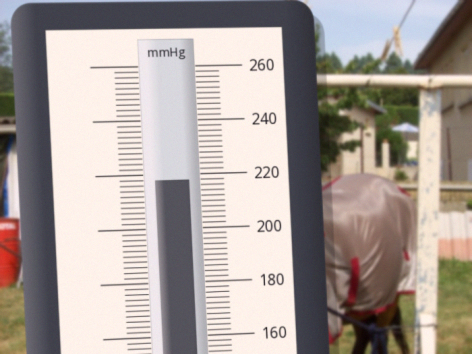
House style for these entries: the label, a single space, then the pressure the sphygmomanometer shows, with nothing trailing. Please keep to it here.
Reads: 218 mmHg
